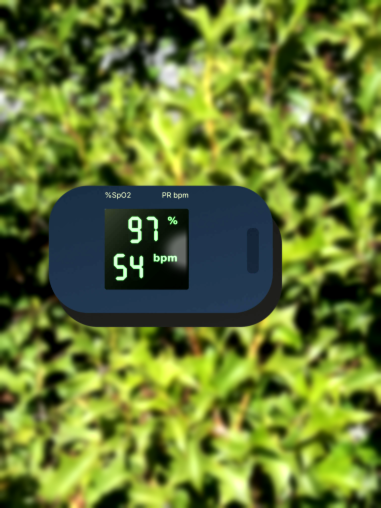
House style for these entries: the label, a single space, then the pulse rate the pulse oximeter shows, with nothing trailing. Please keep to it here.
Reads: 54 bpm
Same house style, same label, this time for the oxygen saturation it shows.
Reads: 97 %
